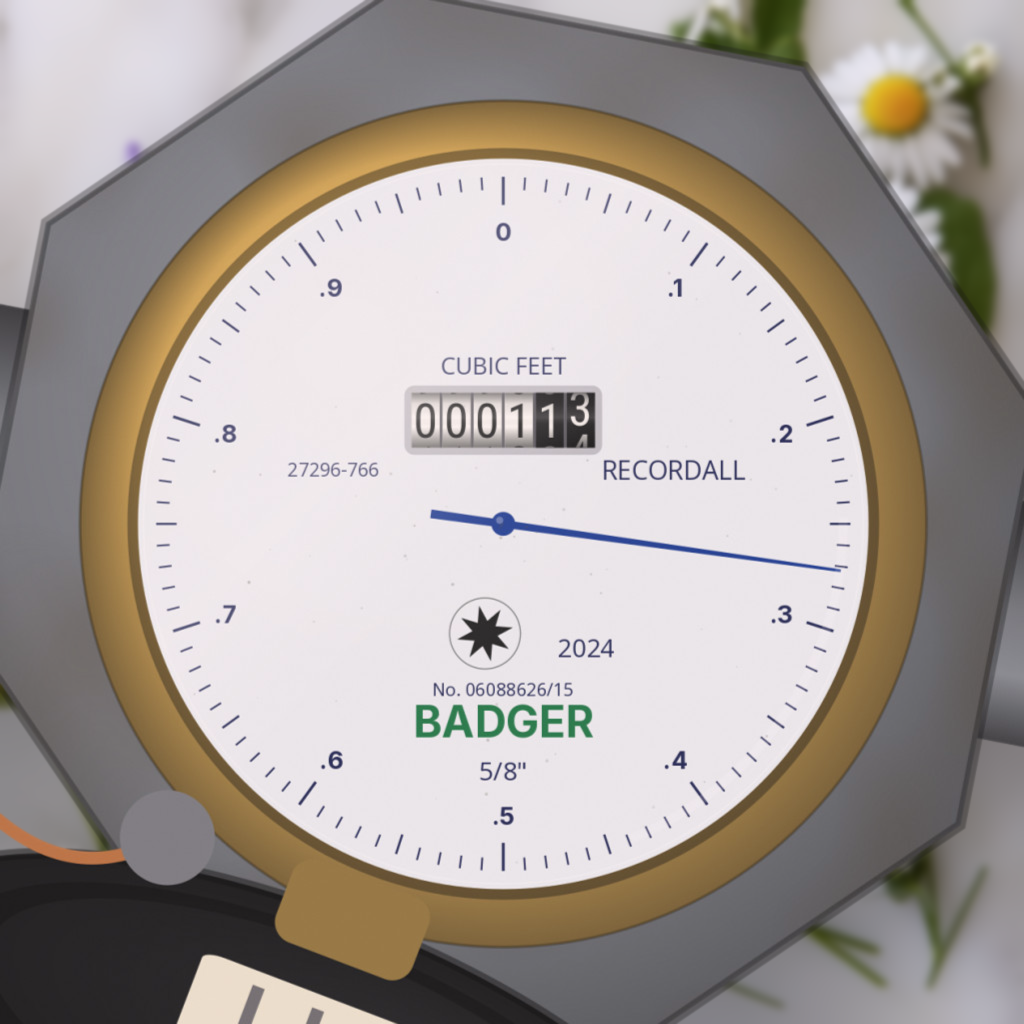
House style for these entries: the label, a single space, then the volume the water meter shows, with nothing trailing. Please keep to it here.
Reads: 113.27 ft³
